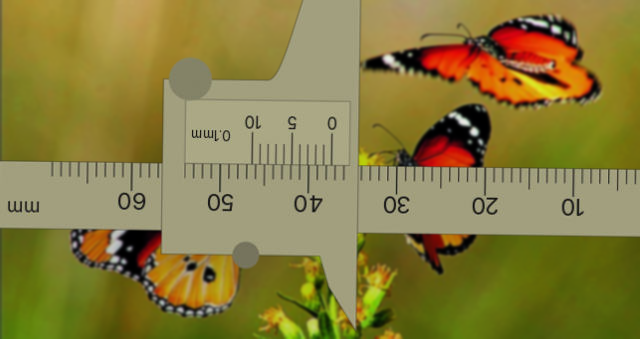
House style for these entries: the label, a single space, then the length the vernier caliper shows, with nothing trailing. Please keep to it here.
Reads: 37.4 mm
